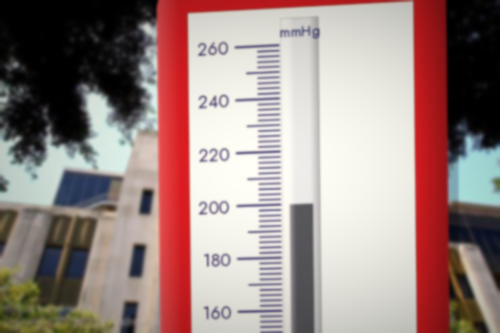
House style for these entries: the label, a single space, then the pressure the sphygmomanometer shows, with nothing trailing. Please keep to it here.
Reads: 200 mmHg
